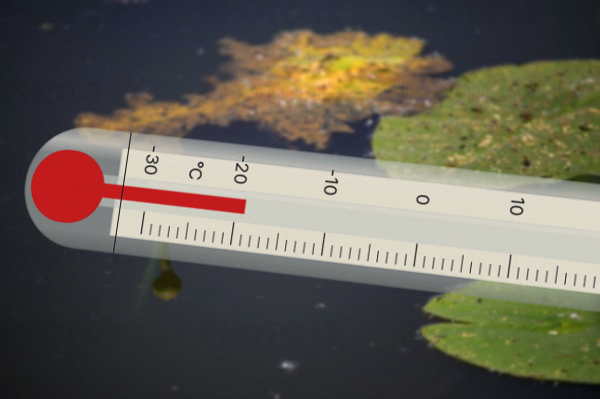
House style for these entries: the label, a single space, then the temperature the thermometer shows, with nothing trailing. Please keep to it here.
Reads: -19 °C
